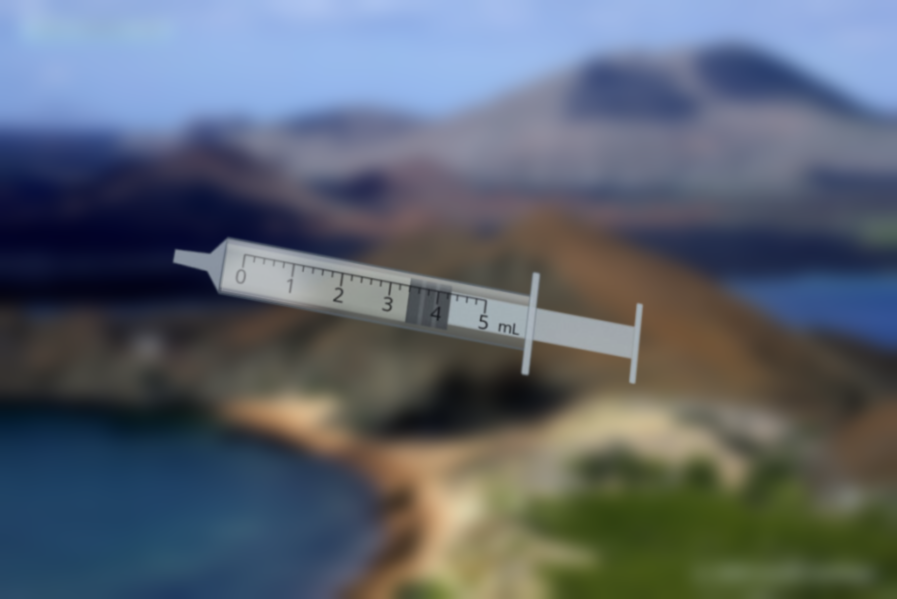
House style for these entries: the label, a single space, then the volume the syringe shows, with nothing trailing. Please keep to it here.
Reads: 3.4 mL
